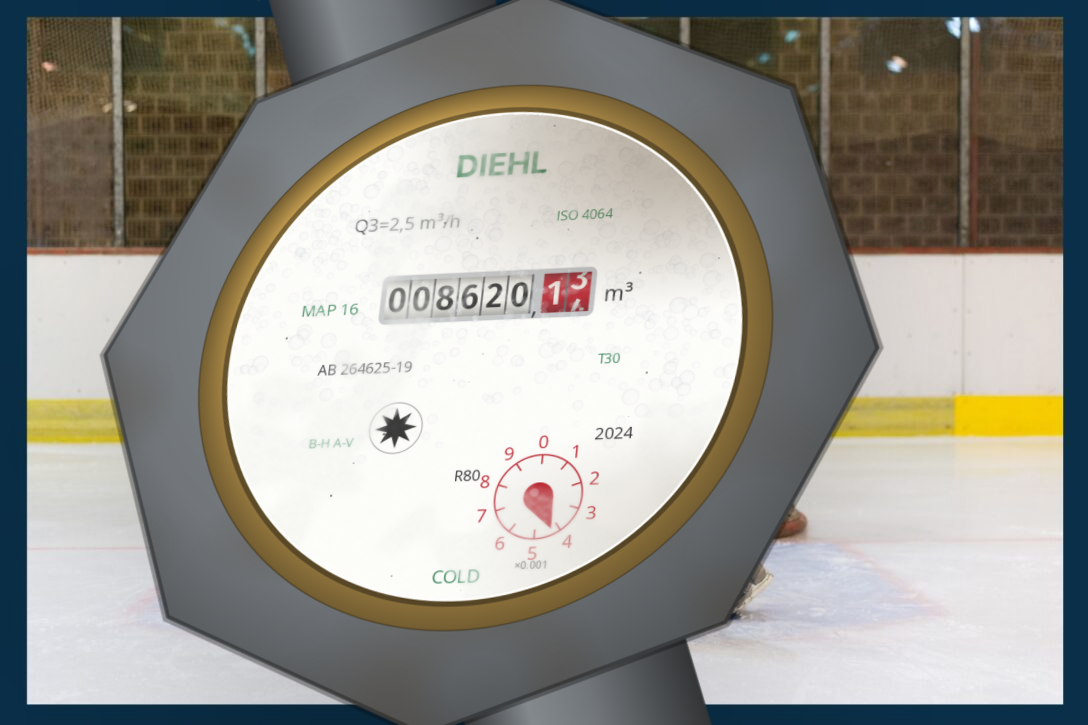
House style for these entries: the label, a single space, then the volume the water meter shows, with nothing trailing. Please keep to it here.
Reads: 8620.134 m³
